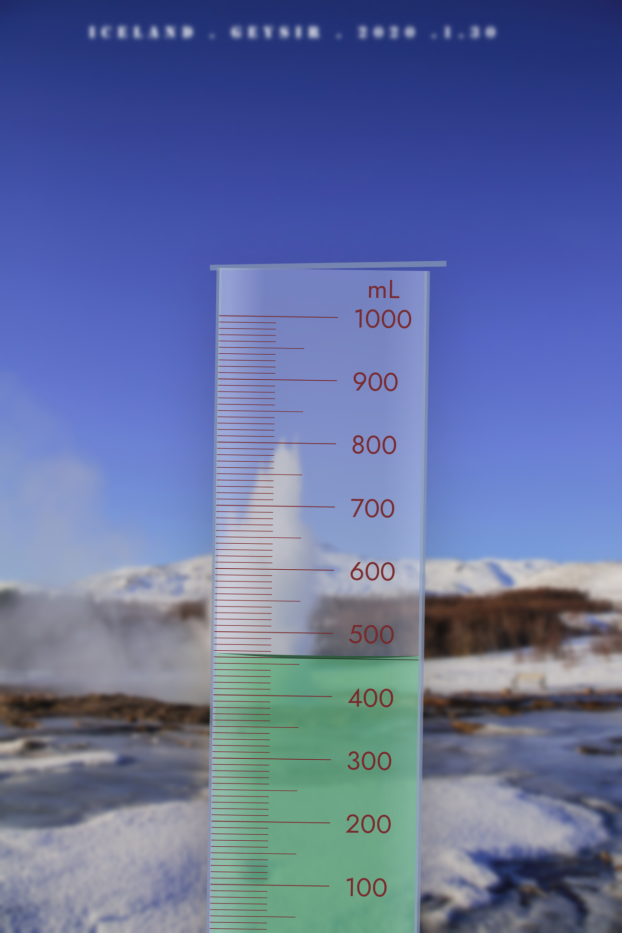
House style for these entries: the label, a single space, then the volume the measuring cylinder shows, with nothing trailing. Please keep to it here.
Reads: 460 mL
